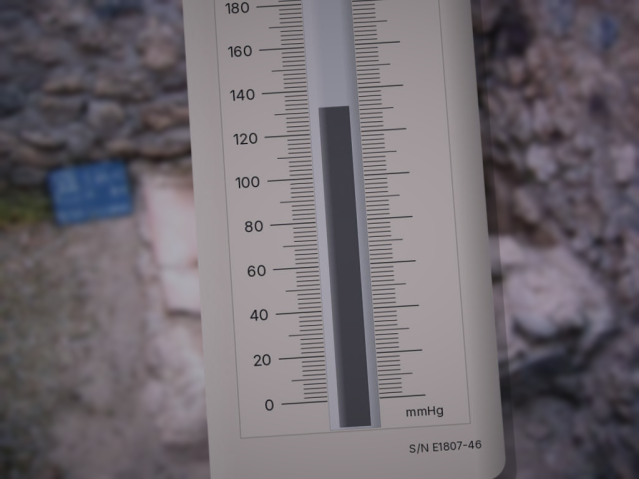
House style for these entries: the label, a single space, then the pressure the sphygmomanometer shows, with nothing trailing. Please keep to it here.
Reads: 132 mmHg
